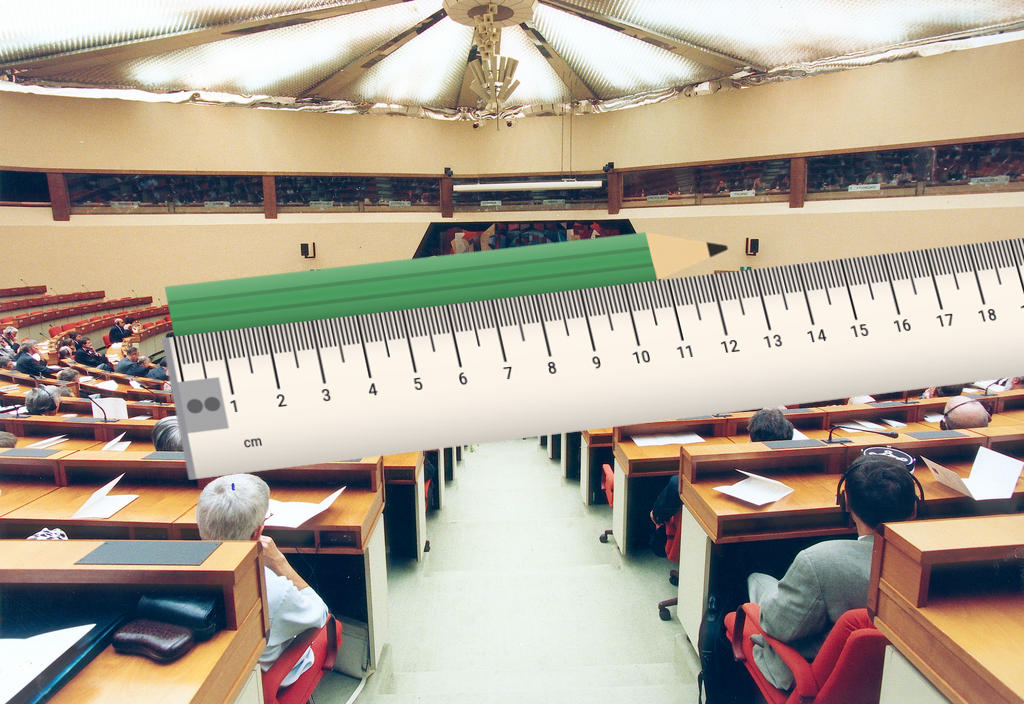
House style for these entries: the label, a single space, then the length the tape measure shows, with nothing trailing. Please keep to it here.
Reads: 12.5 cm
